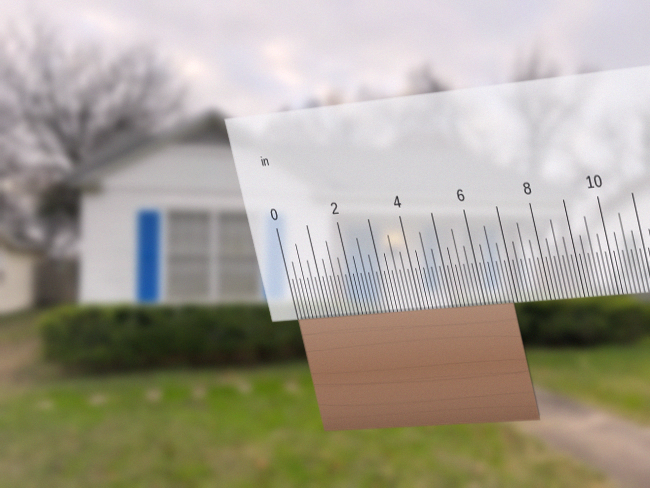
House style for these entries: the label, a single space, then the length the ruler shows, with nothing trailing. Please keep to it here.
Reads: 6.875 in
